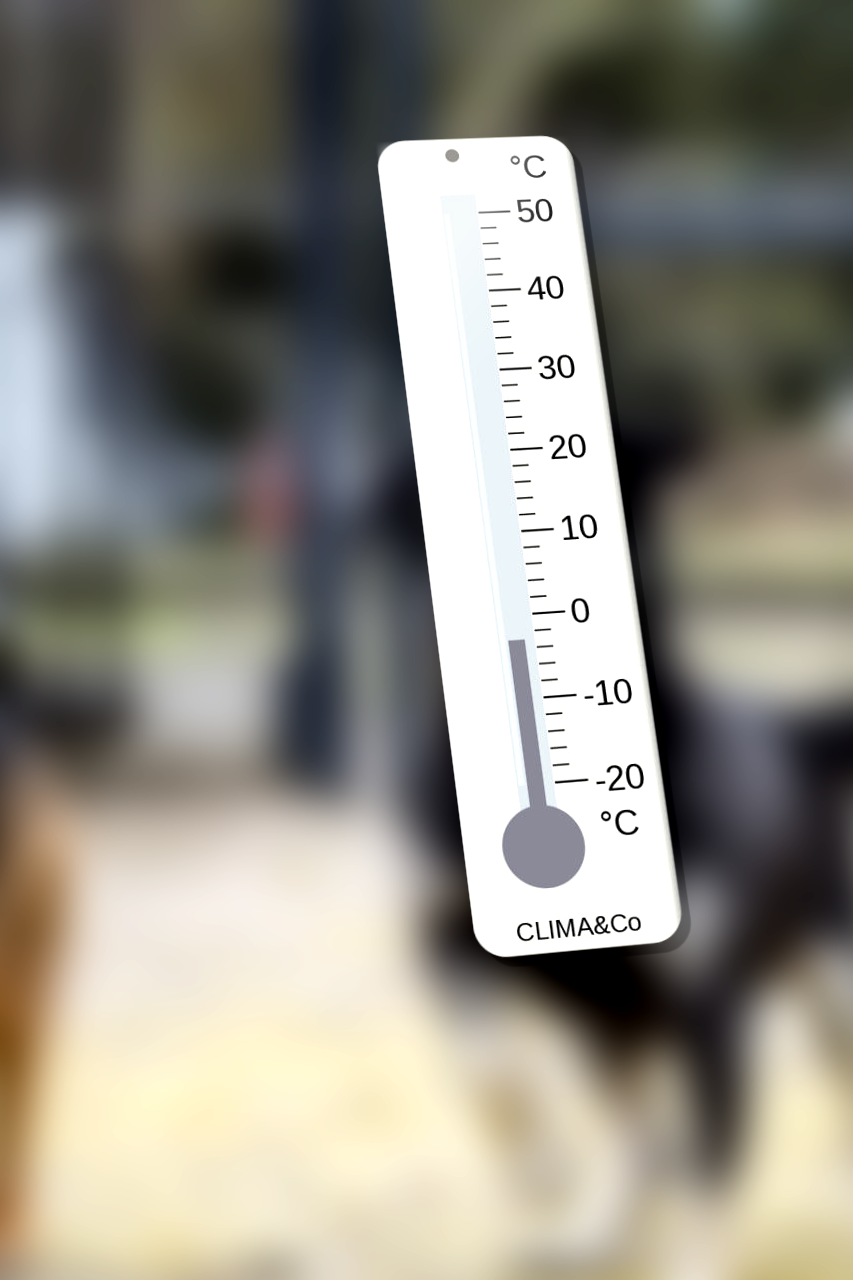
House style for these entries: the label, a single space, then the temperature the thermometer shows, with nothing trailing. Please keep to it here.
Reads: -3 °C
